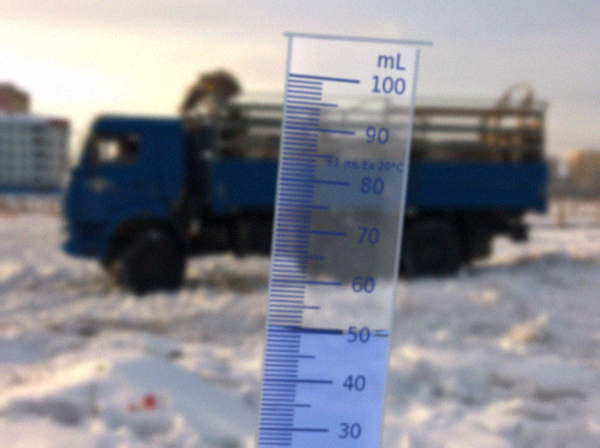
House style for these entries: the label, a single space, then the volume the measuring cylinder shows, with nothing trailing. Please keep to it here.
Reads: 50 mL
